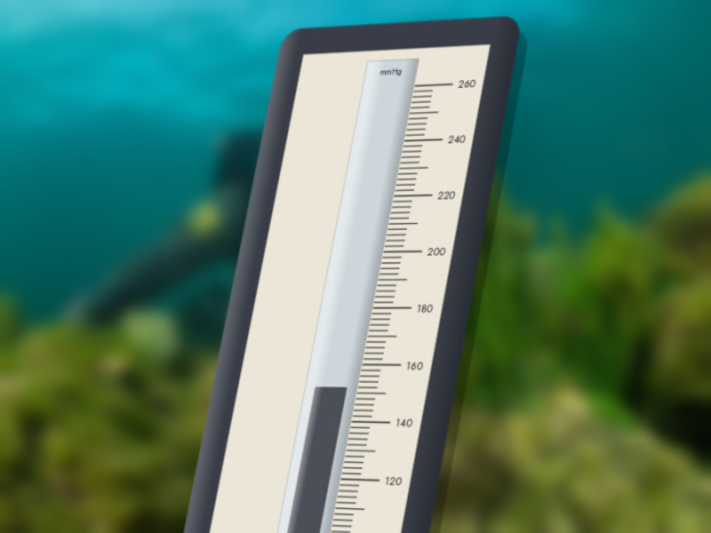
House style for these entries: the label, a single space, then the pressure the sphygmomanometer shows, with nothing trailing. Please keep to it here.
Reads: 152 mmHg
